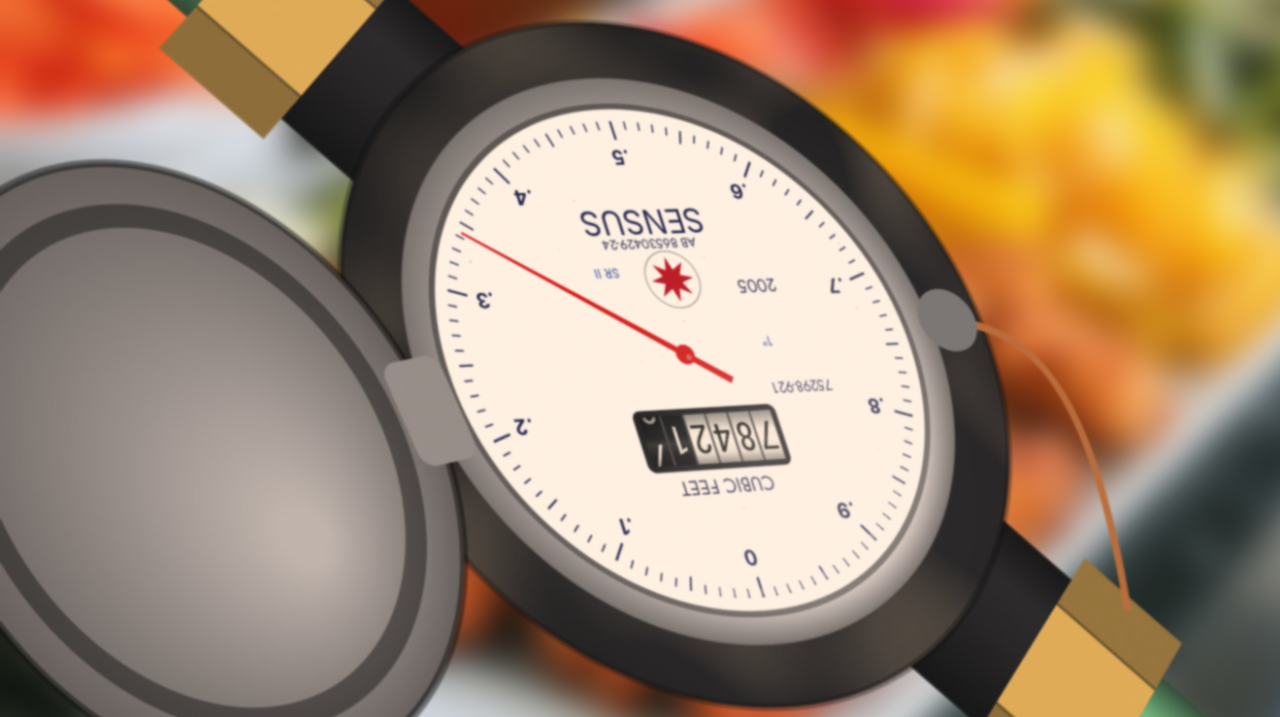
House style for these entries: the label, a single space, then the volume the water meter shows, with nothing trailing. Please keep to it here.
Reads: 784217.34 ft³
